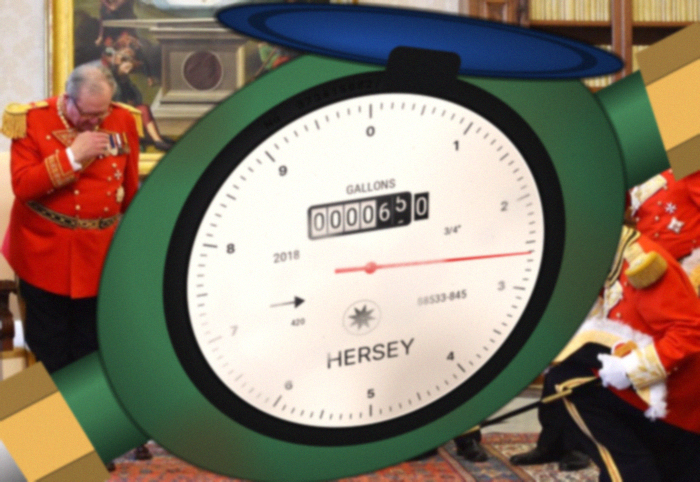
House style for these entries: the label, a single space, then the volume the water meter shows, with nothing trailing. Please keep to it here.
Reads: 652.6 gal
